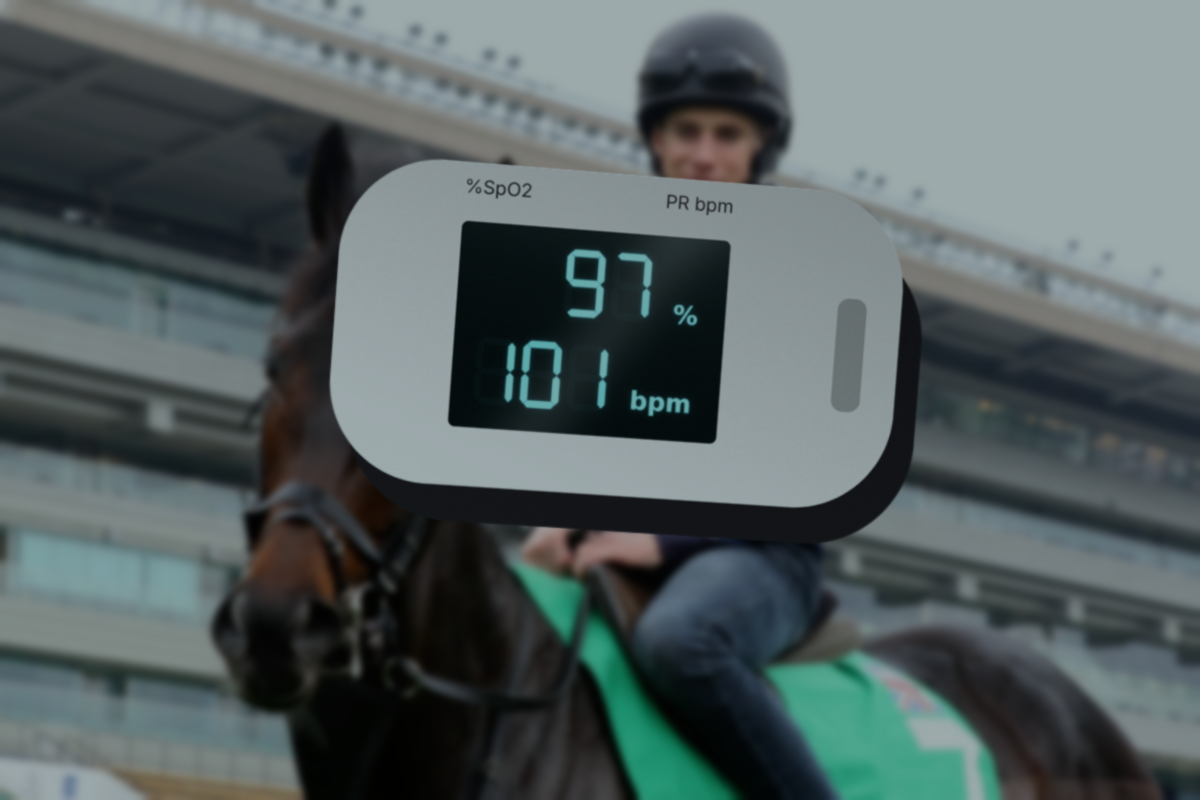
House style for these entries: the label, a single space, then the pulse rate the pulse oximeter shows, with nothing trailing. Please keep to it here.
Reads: 101 bpm
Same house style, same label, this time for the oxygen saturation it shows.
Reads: 97 %
